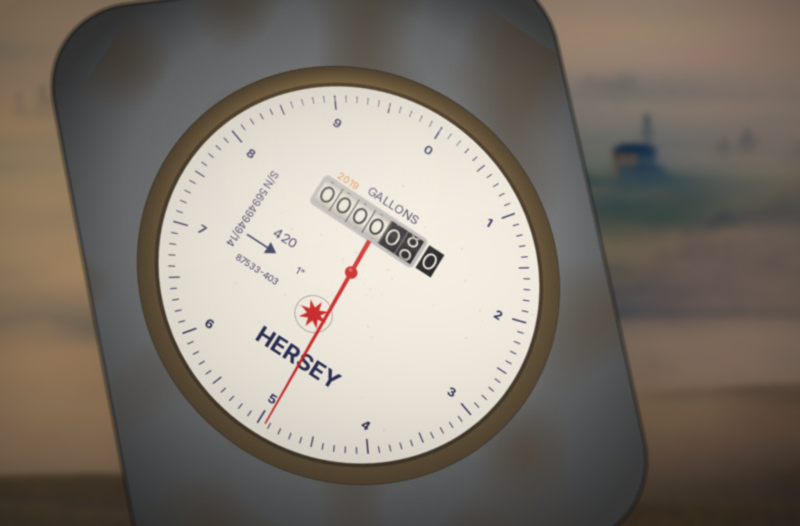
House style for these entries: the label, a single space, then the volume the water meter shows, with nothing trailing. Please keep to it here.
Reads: 84.9 gal
